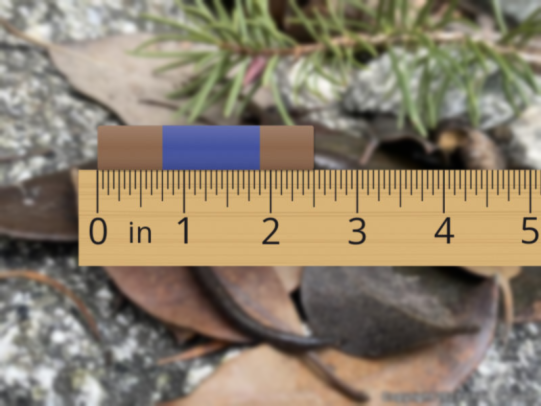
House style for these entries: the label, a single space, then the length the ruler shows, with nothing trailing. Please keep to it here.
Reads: 2.5 in
